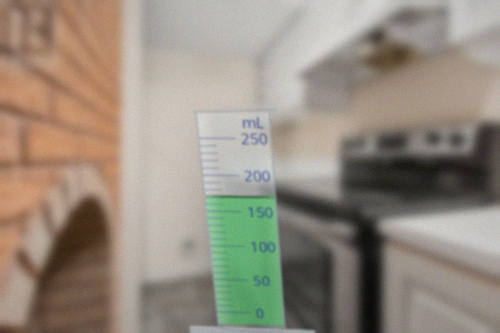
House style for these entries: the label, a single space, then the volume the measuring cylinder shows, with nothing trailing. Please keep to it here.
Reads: 170 mL
